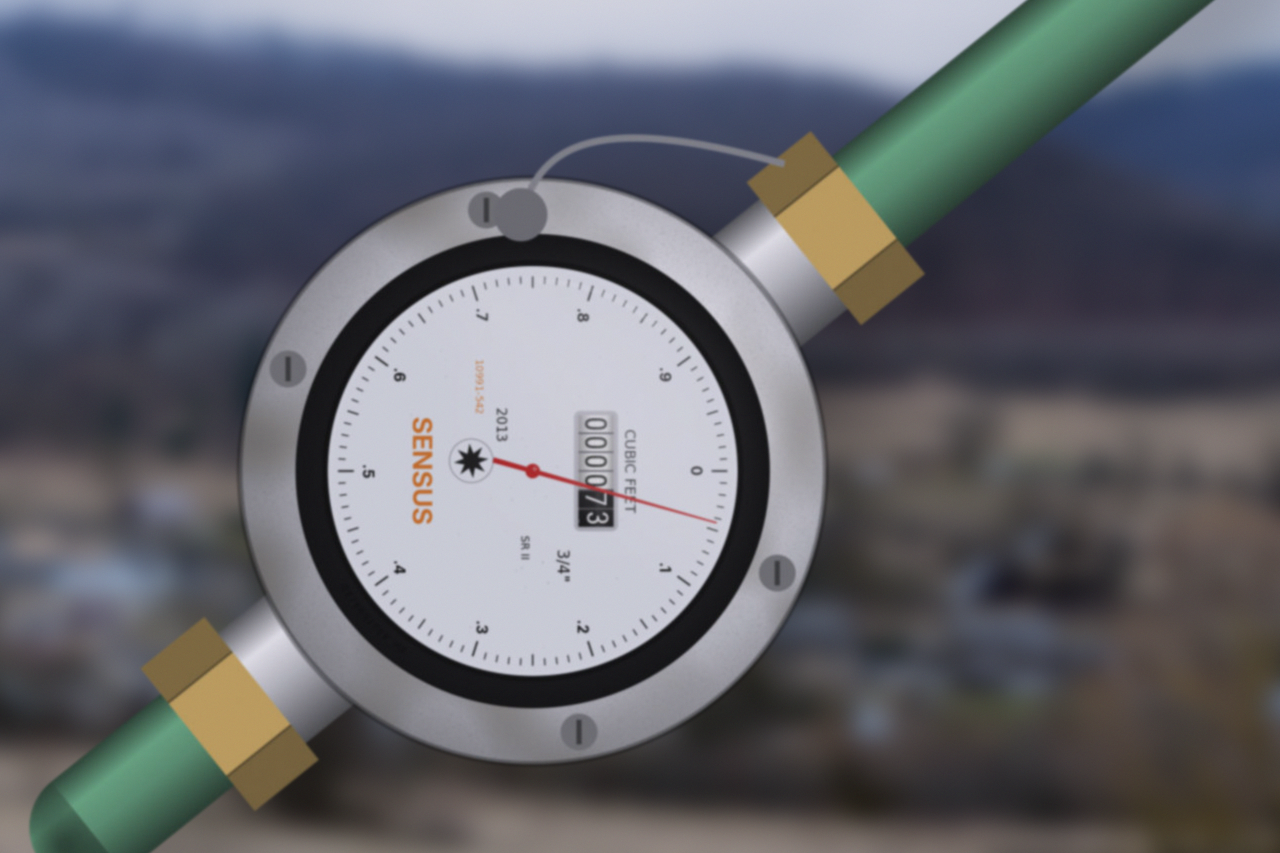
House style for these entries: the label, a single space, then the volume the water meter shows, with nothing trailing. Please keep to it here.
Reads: 73.04 ft³
